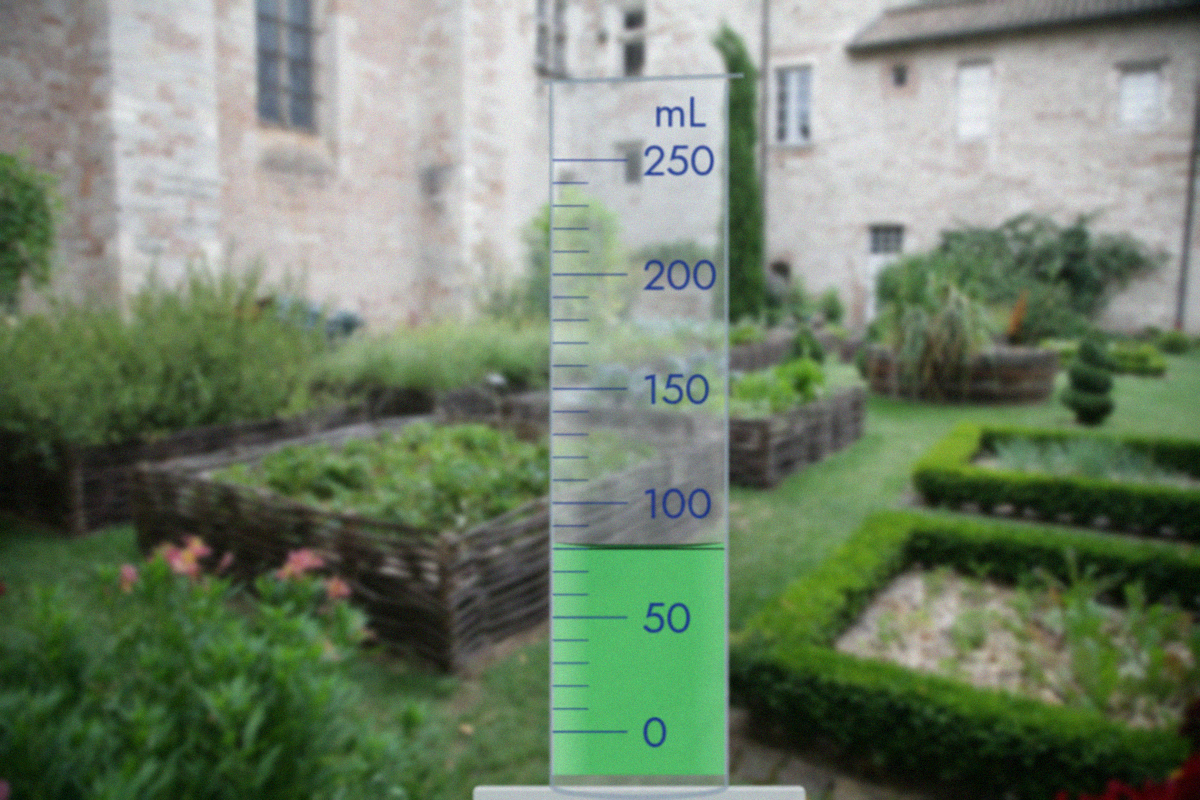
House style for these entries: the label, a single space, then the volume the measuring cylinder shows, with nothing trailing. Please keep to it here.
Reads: 80 mL
